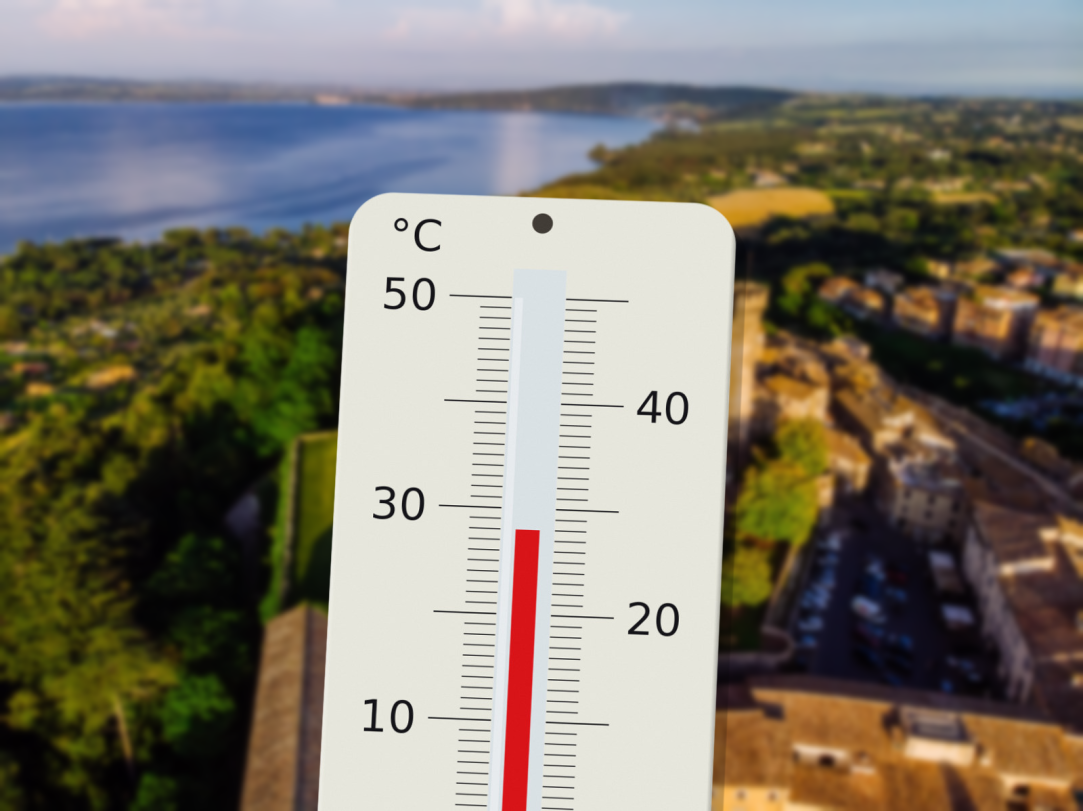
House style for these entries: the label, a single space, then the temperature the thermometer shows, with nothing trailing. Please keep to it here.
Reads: 28 °C
